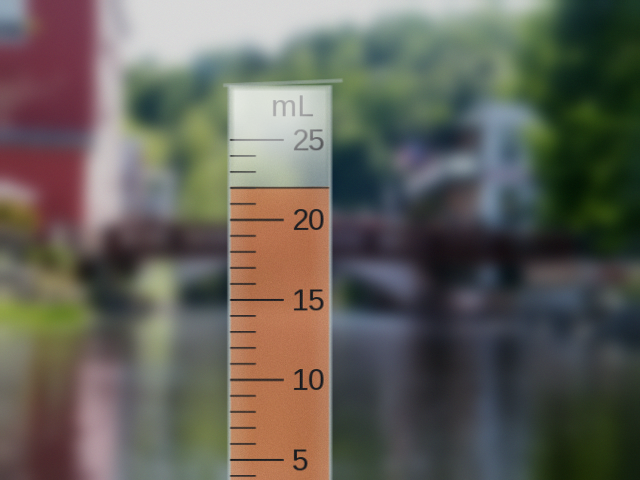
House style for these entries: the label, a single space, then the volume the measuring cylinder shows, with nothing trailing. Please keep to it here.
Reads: 22 mL
